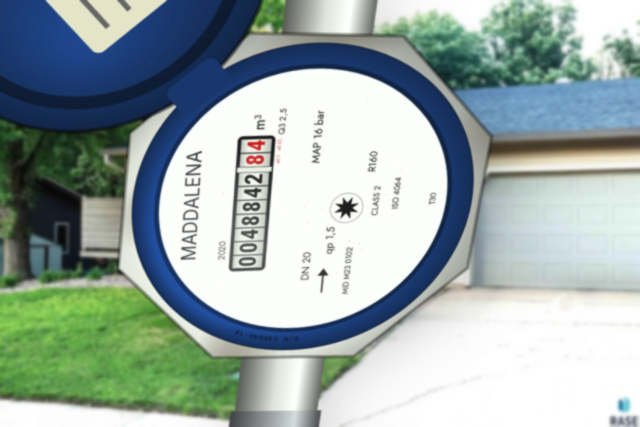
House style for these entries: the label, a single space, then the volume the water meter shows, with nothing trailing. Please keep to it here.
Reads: 48842.84 m³
